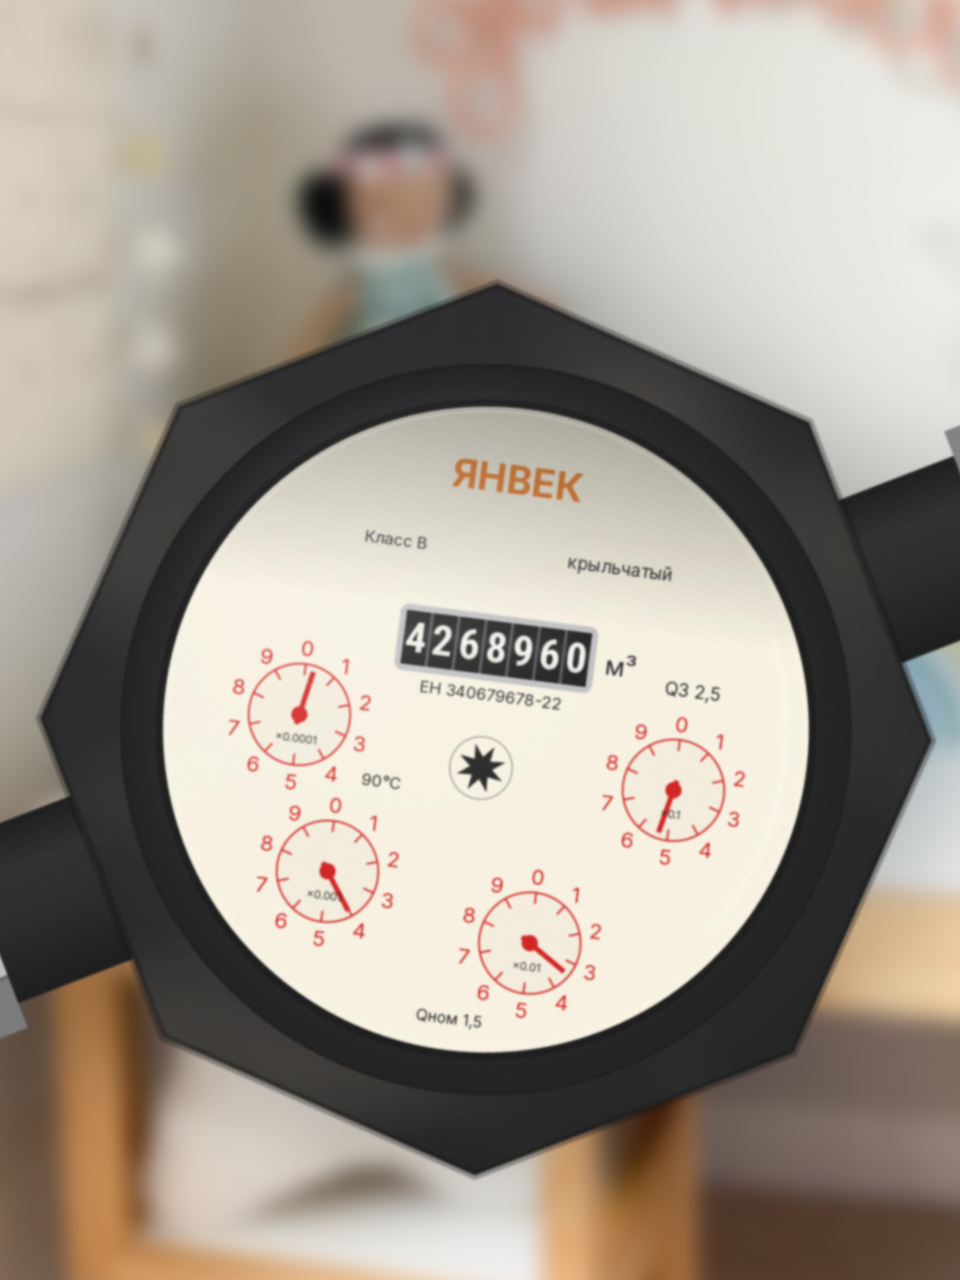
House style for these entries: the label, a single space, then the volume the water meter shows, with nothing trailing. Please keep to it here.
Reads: 4268960.5340 m³
